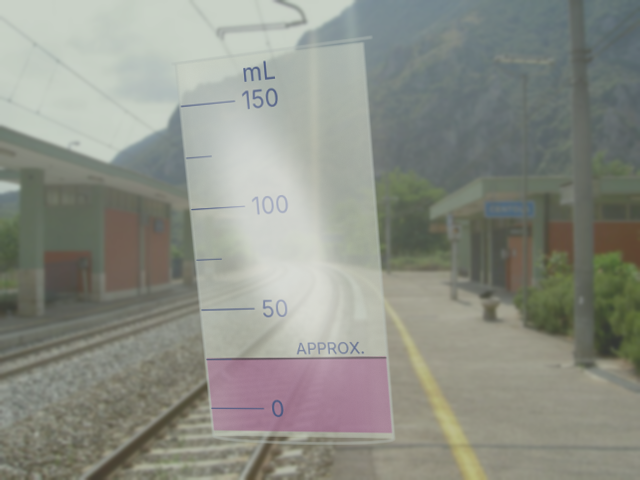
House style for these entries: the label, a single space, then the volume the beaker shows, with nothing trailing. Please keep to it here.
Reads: 25 mL
